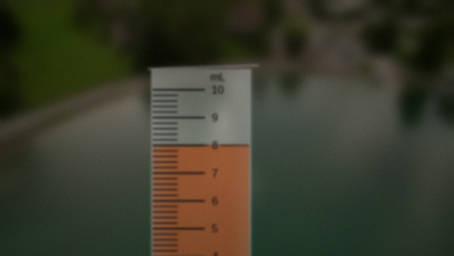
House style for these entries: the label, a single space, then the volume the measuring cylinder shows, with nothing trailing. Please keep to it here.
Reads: 8 mL
